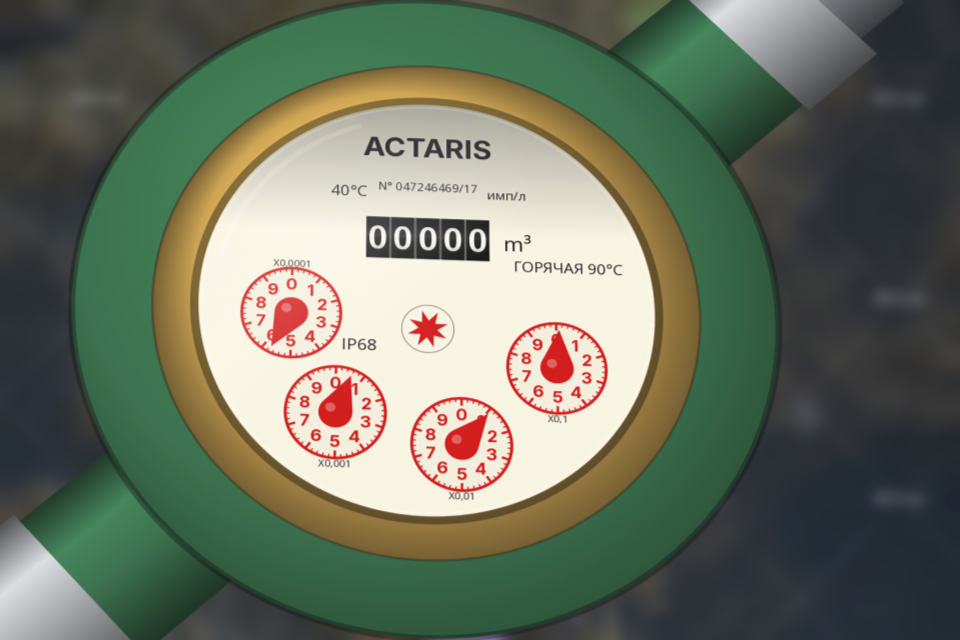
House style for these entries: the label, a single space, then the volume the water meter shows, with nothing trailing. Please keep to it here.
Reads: 0.0105 m³
